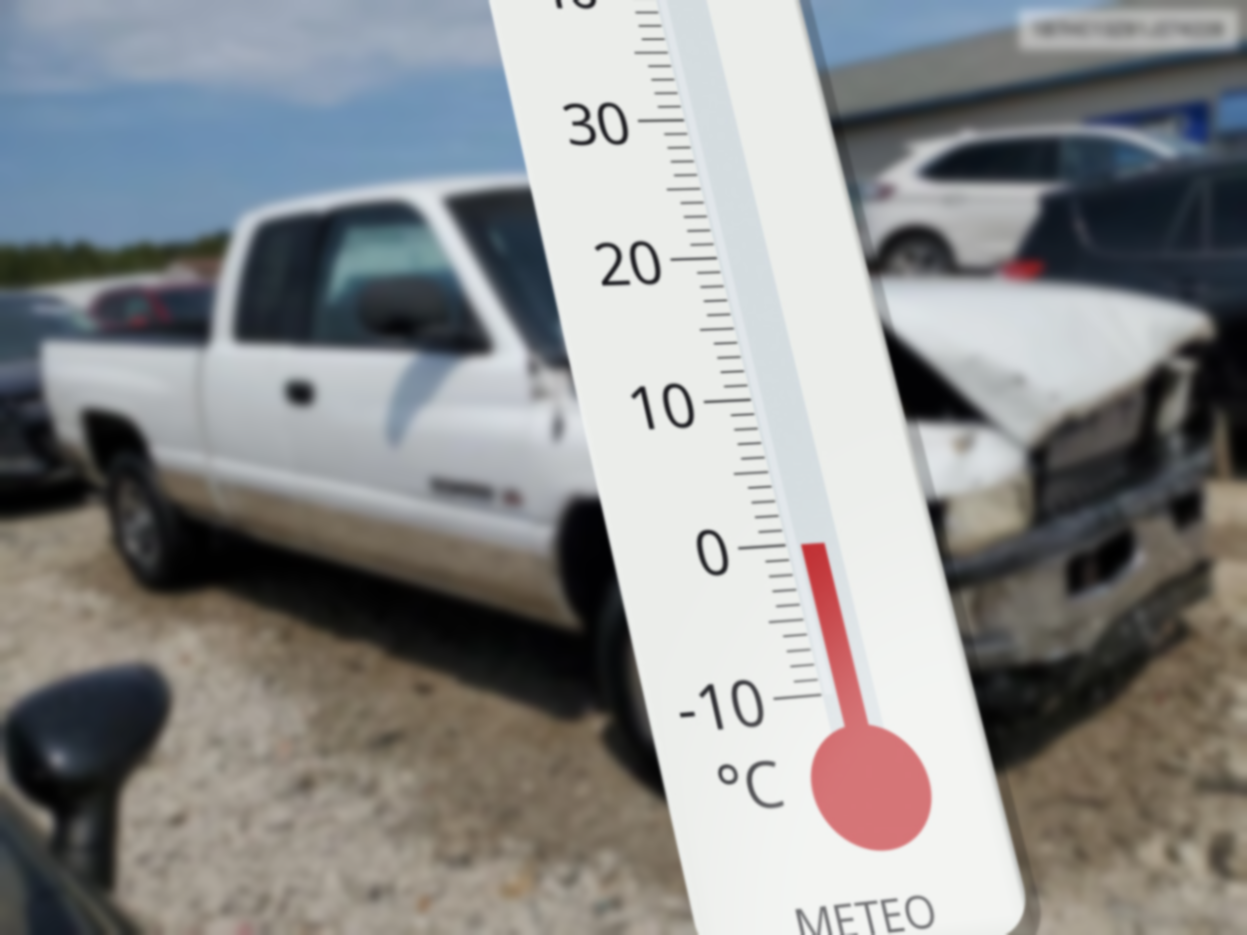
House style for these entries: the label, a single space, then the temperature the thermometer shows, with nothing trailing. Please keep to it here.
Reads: 0 °C
